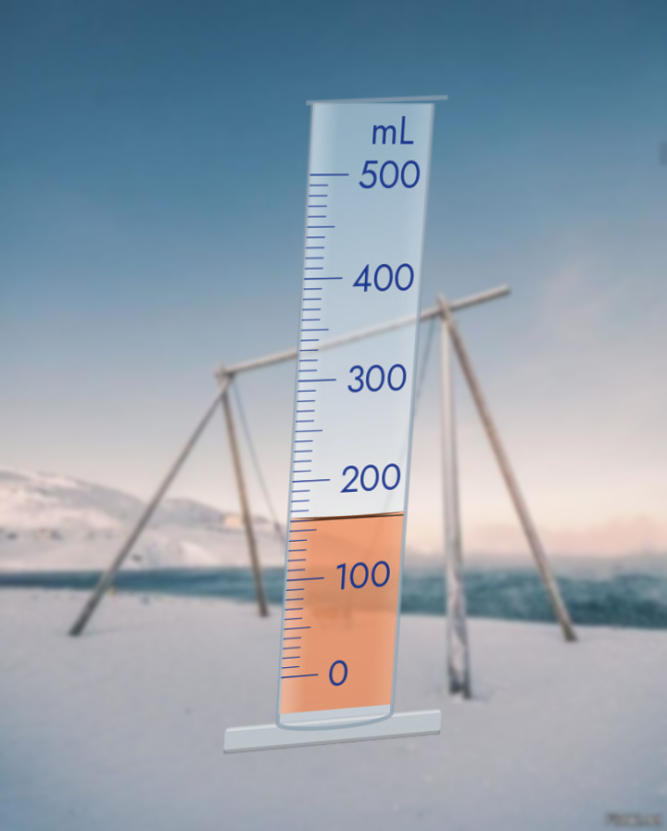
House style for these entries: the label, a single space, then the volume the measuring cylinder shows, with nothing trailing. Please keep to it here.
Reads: 160 mL
